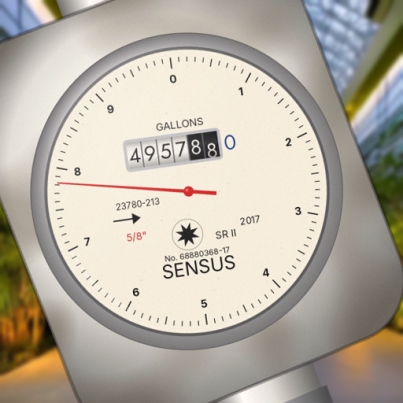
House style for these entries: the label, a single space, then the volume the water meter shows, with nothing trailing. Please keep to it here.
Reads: 4957877.8 gal
